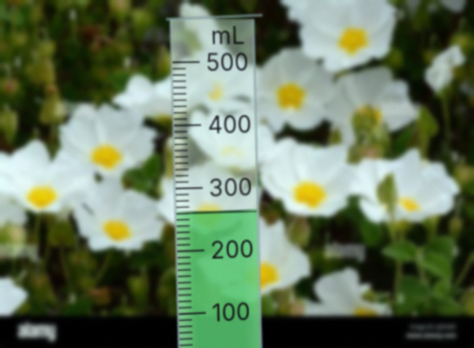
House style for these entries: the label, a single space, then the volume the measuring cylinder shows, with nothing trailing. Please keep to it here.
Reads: 260 mL
